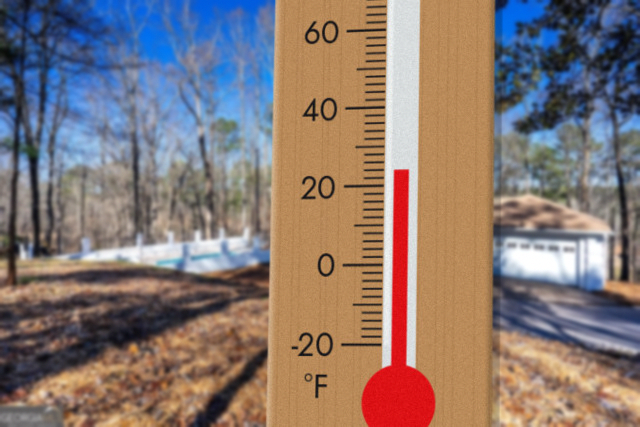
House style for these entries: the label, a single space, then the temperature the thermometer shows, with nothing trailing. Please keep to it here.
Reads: 24 °F
